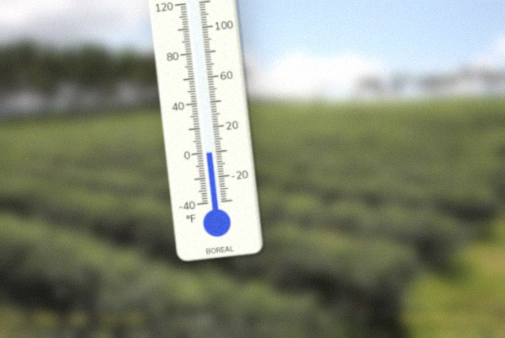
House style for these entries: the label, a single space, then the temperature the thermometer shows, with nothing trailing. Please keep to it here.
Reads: 0 °F
